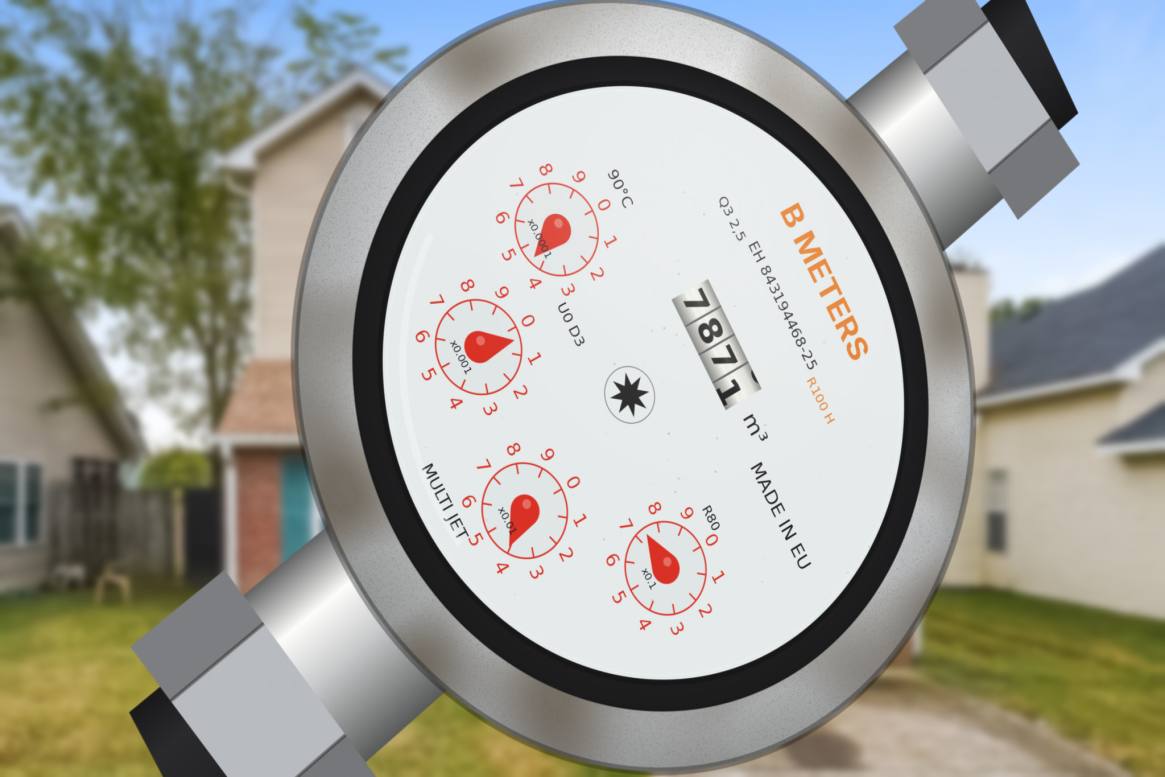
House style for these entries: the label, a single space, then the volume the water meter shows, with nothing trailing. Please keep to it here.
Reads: 7870.7404 m³
